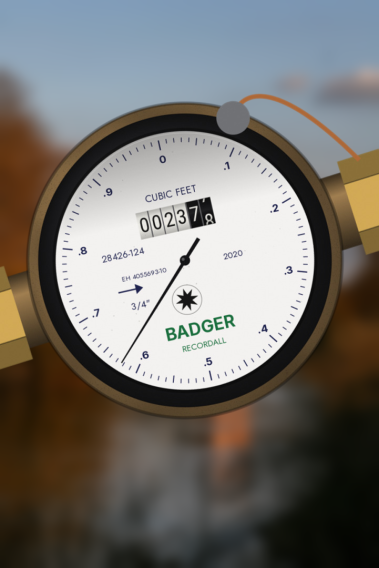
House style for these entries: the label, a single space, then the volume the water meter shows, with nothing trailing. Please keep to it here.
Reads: 2377.62 ft³
